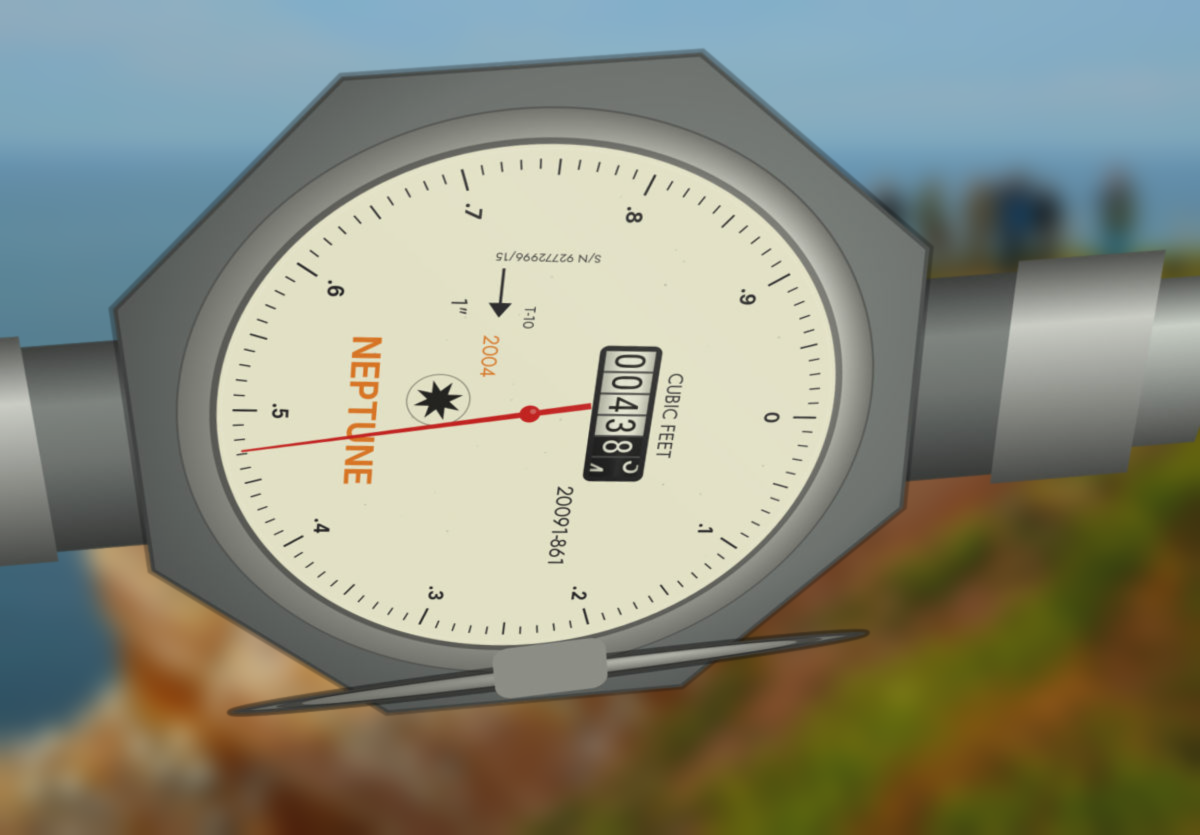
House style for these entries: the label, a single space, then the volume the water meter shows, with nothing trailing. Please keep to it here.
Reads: 4383.47 ft³
